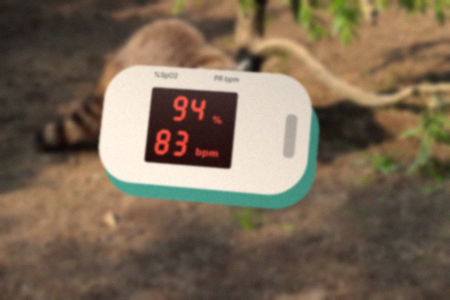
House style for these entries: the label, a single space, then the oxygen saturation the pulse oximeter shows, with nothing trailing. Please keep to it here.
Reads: 94 %
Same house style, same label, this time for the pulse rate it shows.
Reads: 83 bpm
